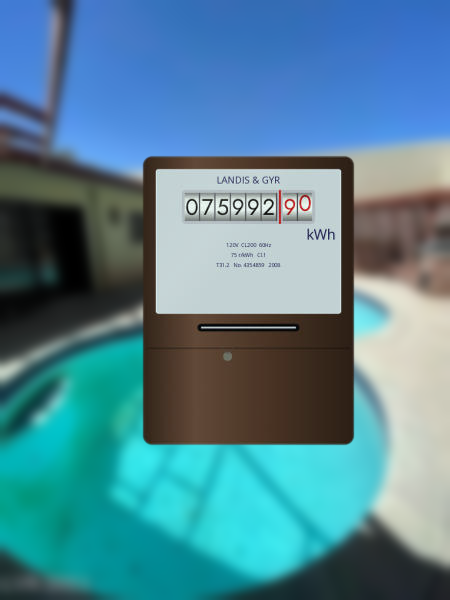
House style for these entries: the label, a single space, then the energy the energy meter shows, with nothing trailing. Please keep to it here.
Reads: 75992.90 kWh
